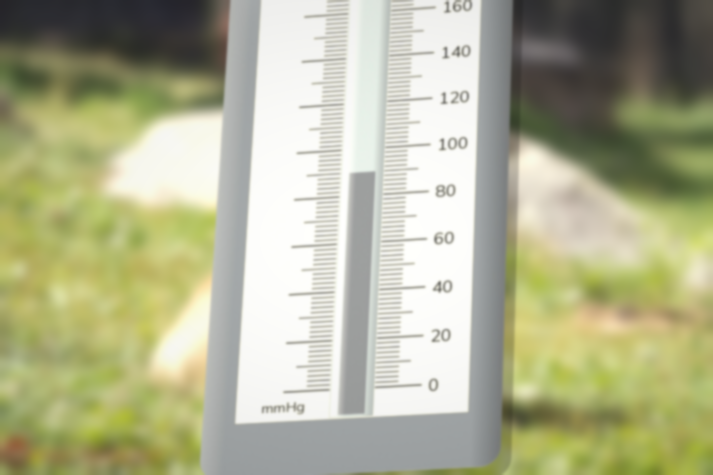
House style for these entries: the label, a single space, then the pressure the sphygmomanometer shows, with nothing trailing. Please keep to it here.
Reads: 90 mmHg
